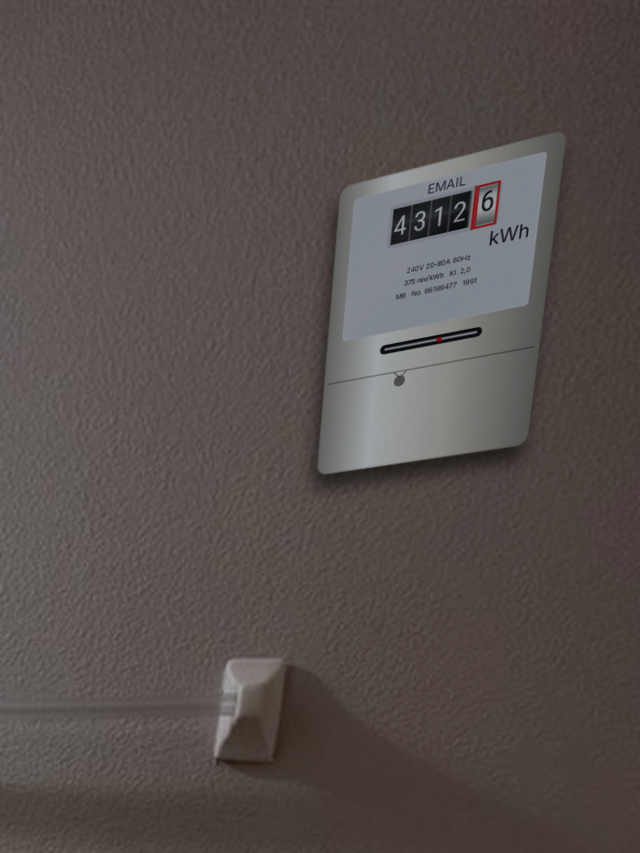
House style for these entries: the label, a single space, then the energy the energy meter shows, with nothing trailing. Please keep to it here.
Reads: 4312.6 kWh
